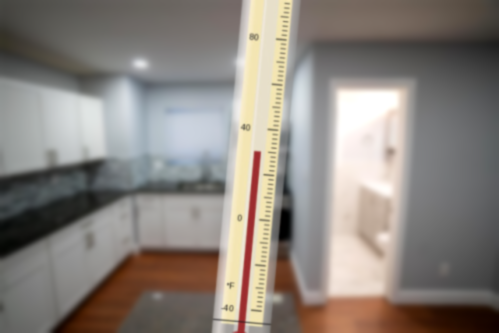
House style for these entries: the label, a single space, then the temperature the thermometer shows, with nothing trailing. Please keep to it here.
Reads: 30 °F
